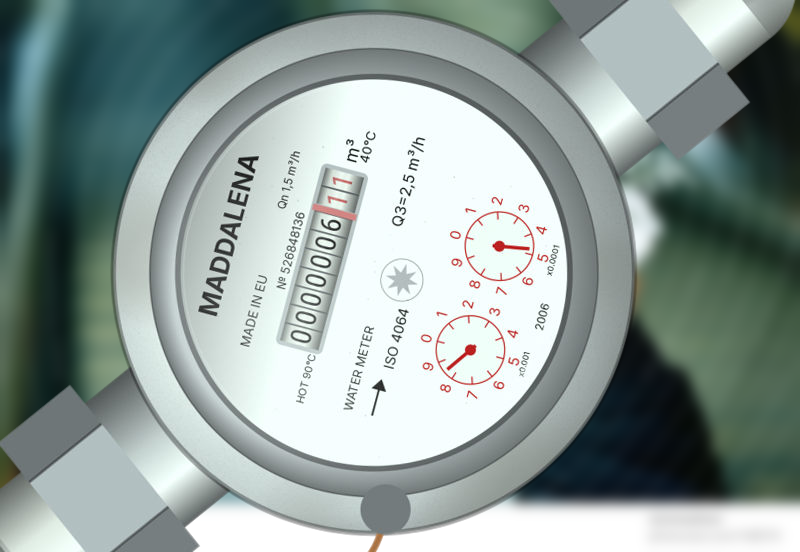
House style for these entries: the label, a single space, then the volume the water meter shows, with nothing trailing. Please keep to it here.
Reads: 6.1184 m³
